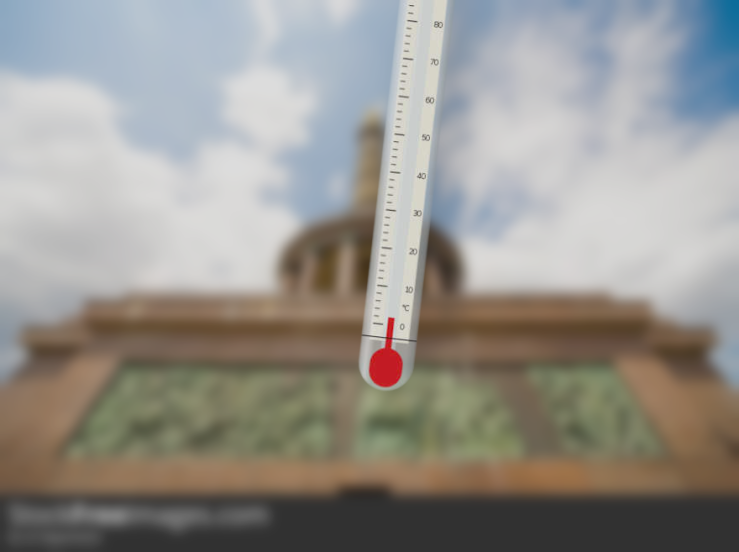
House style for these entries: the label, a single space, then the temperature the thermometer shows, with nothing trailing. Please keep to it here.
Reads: 2 °C
